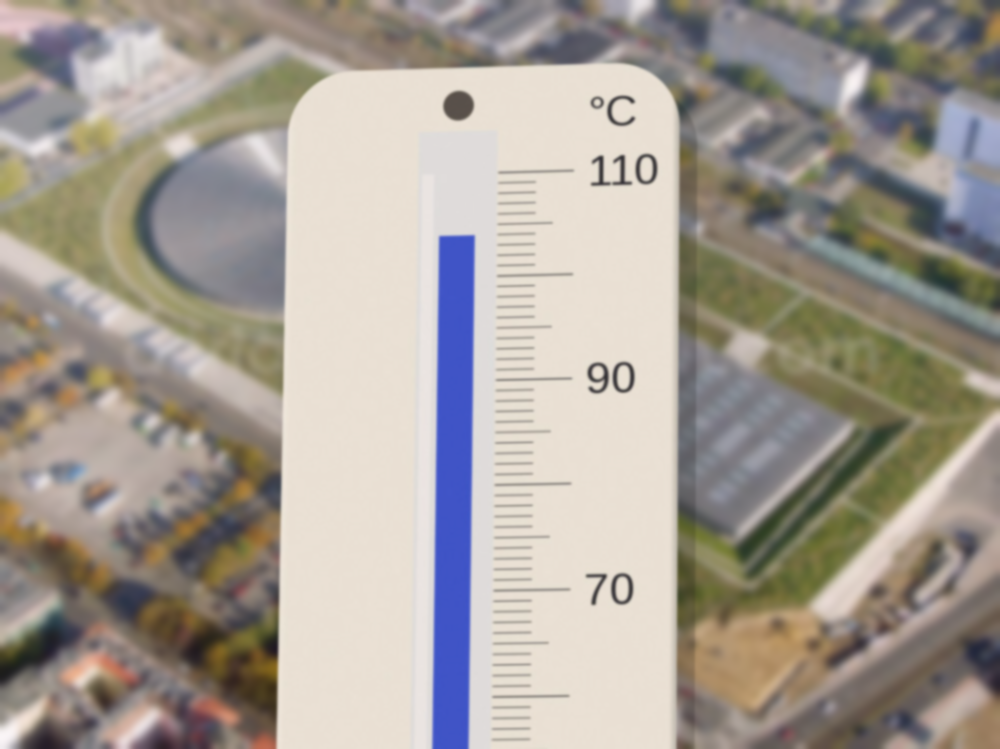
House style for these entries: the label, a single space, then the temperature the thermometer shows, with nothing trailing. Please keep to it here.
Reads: 104 °C
